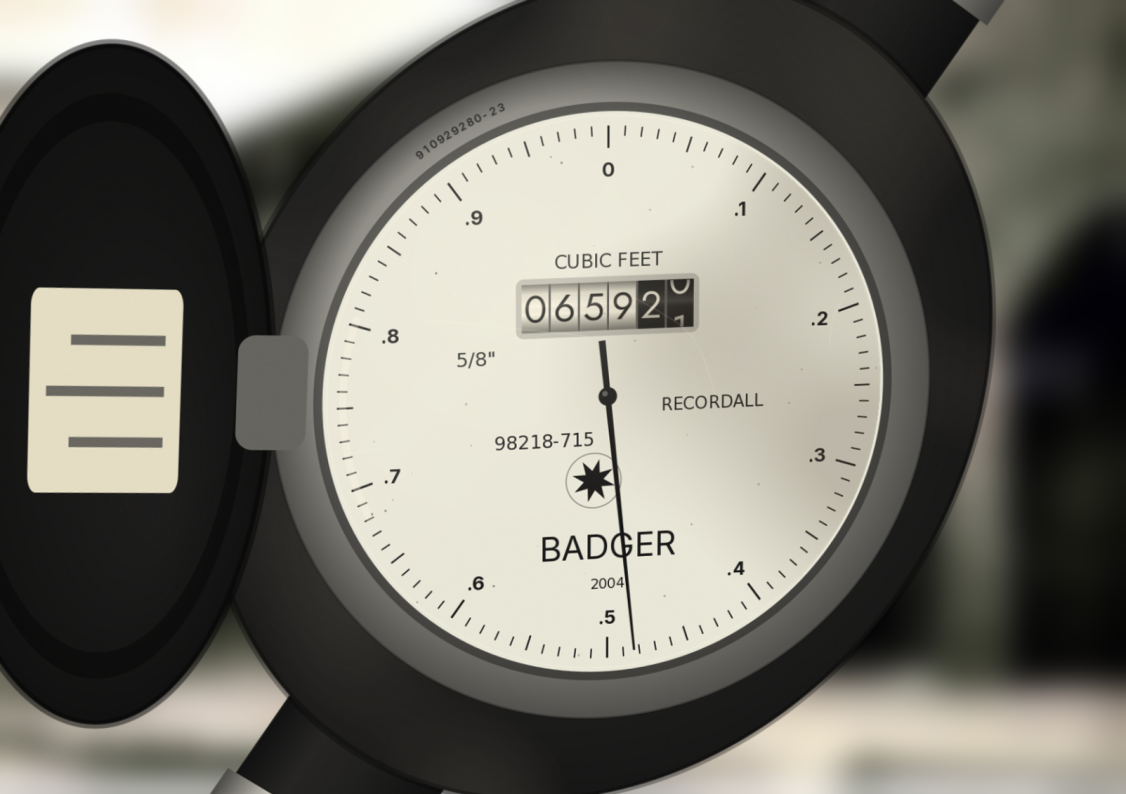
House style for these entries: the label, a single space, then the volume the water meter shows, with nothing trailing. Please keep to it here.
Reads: 65920.48 ft³
